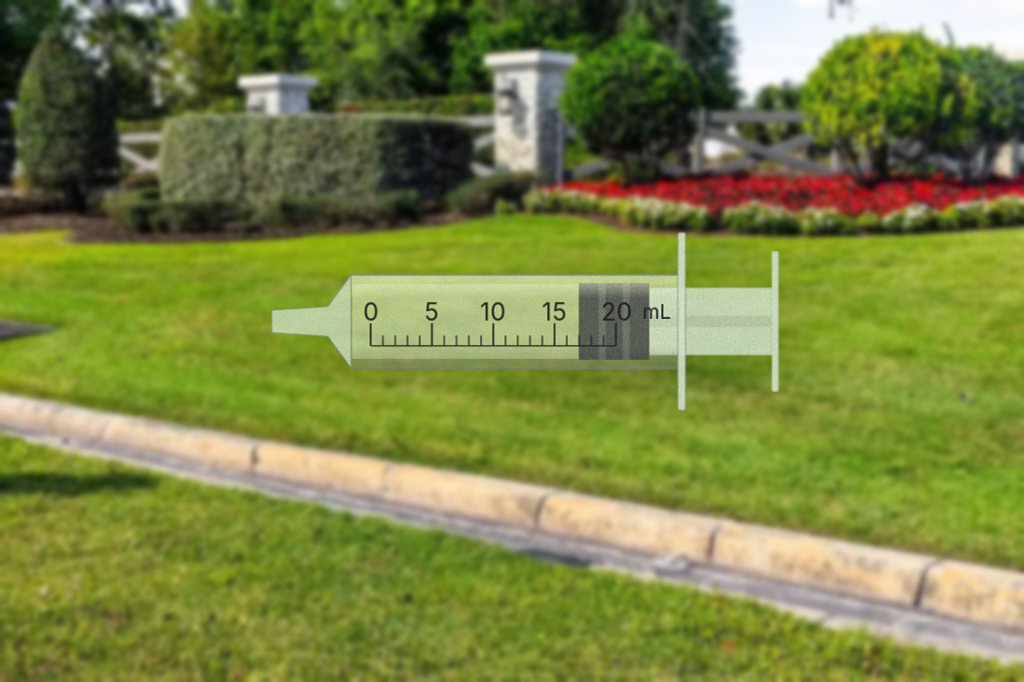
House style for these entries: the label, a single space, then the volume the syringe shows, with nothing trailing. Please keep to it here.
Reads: 17 mL
